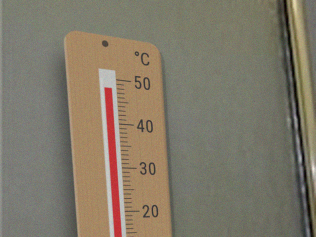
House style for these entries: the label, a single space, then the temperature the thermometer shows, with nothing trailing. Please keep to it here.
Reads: 48 °C
